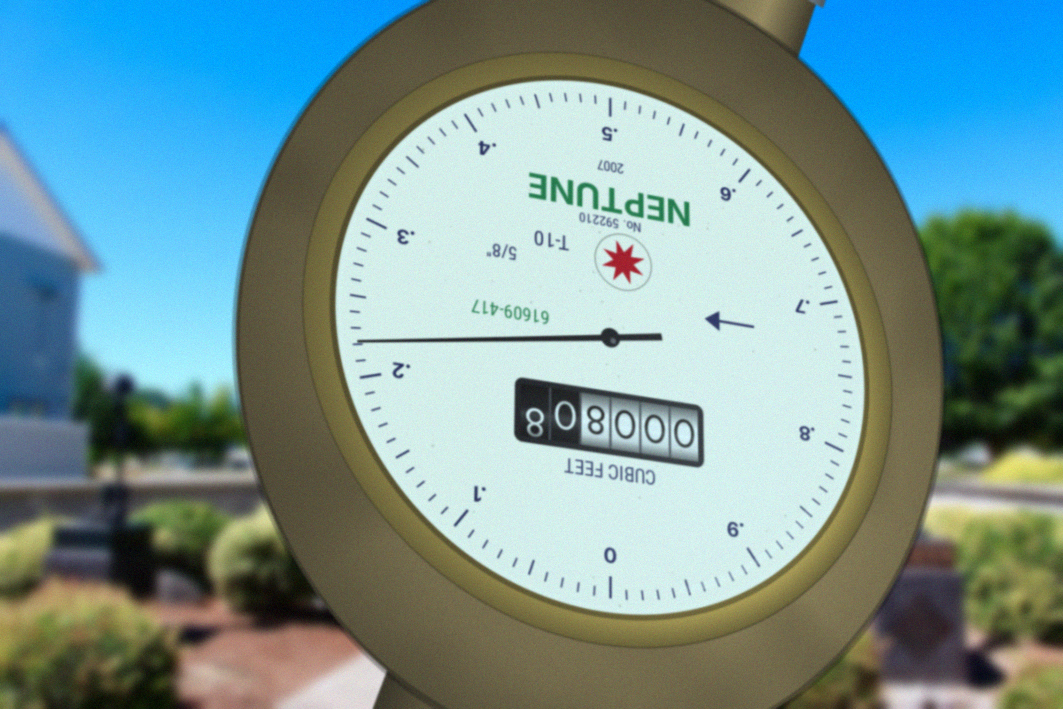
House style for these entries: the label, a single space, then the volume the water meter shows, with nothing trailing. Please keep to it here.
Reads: 808.22 ft³
